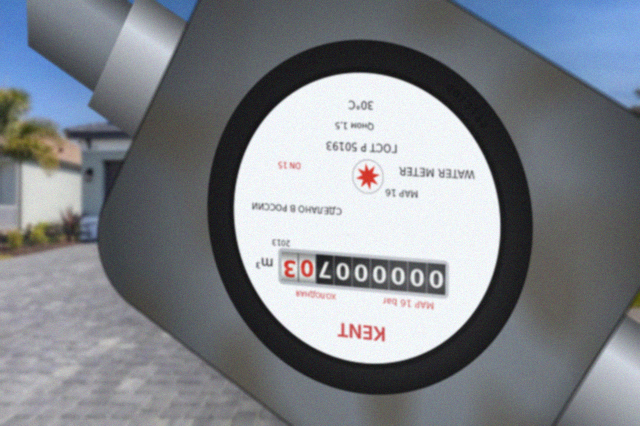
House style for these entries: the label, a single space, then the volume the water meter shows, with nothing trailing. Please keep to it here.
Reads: 7.03 m³
